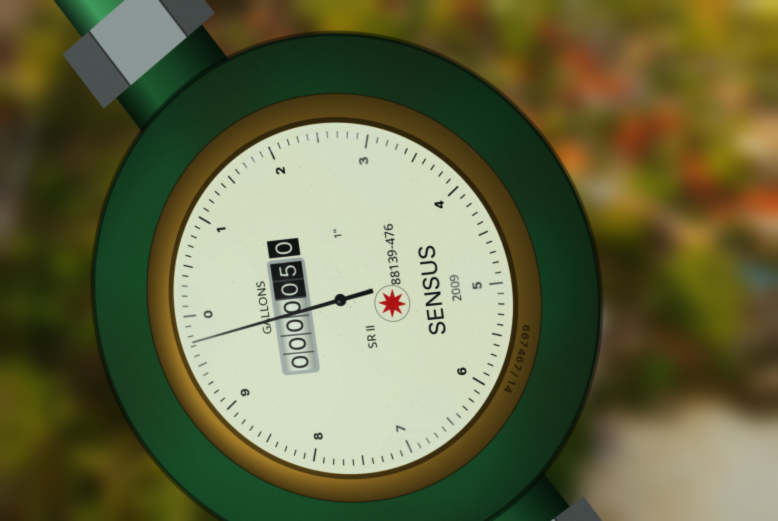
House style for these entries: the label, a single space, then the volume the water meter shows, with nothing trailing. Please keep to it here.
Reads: 49.7 gal
